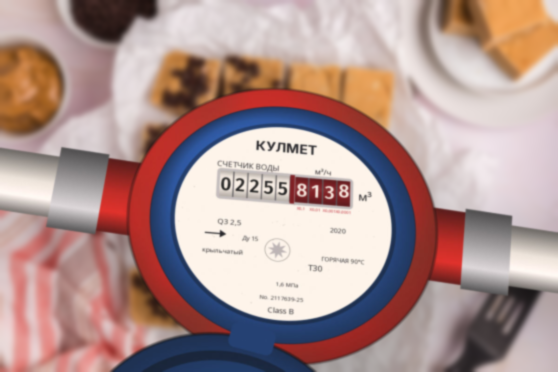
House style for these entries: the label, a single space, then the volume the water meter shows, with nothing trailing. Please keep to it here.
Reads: 2255.8138 m³
